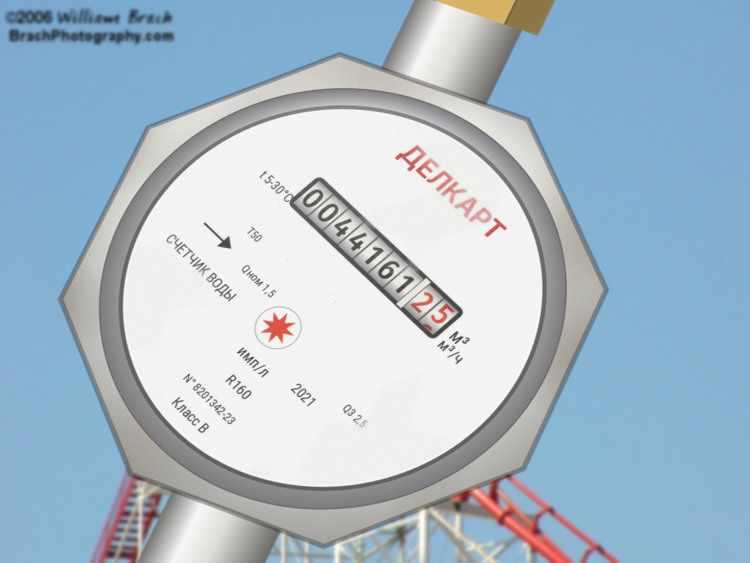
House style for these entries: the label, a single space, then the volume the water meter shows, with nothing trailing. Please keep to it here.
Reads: 44161.25 m³
